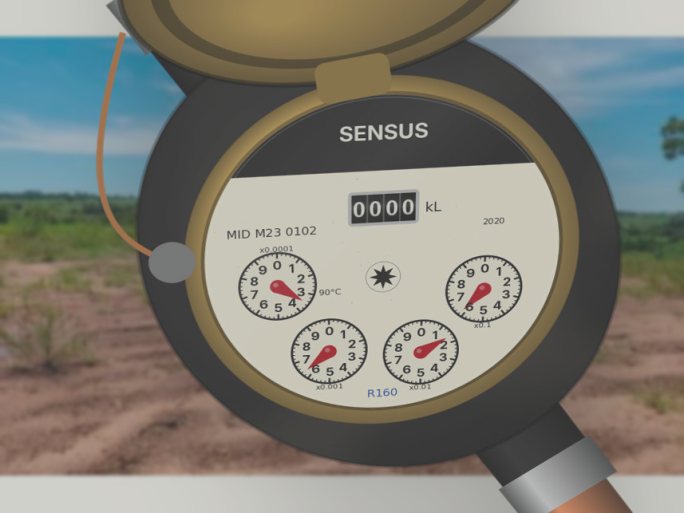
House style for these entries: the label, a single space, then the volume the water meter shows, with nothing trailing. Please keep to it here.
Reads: 0.6163 kL
